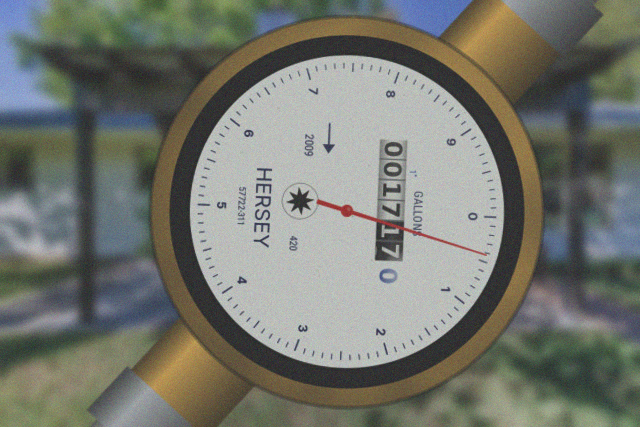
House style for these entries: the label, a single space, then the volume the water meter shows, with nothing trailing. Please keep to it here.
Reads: 17170.4 gal
